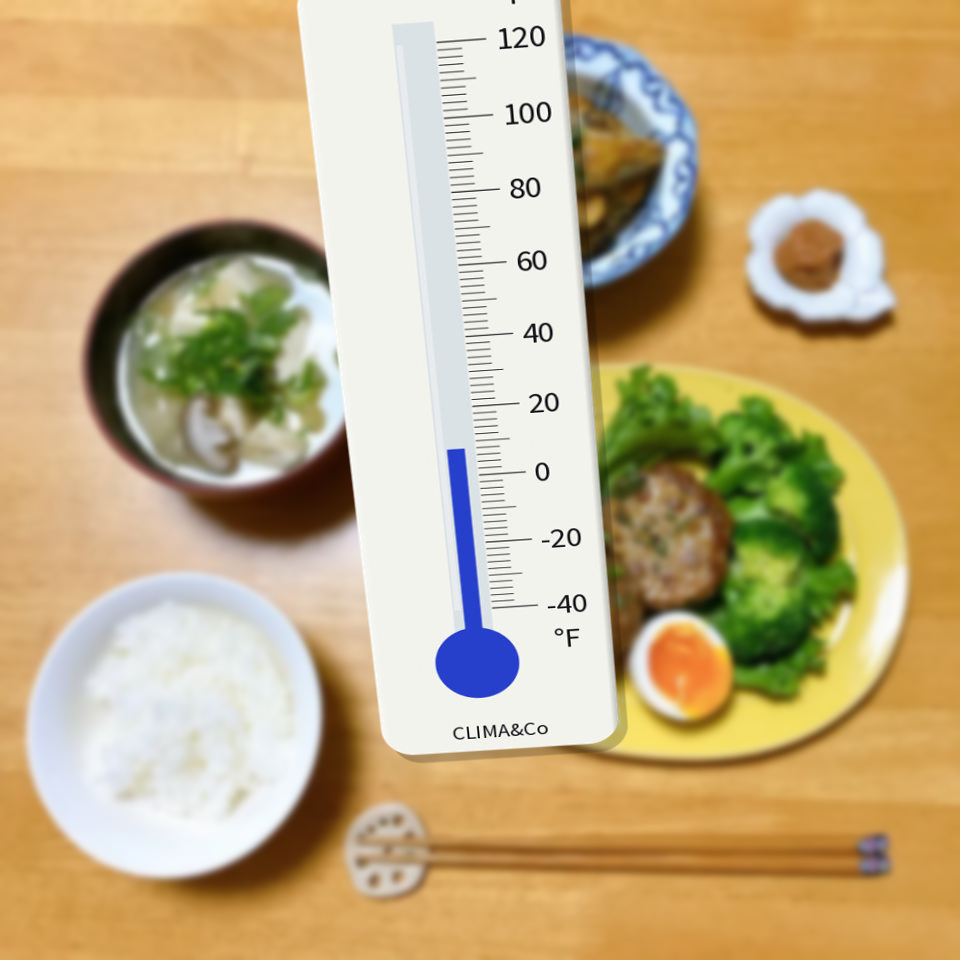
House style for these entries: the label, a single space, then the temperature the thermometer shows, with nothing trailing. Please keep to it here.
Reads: 8 °F
